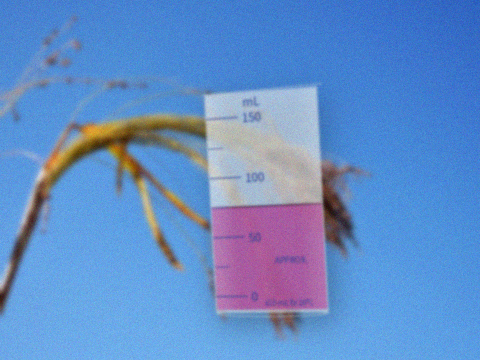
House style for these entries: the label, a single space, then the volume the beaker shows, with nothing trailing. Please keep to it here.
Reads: 75 mL
